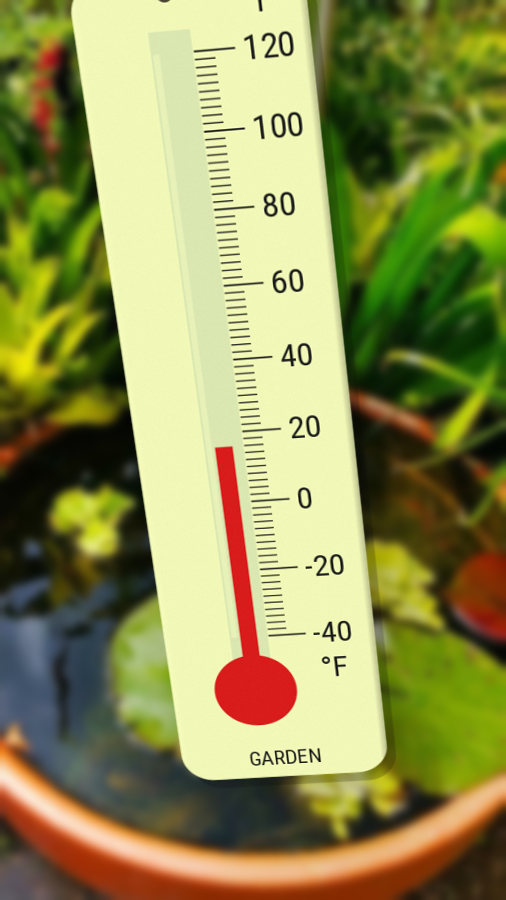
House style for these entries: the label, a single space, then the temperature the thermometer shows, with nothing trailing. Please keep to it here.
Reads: 16 °F
